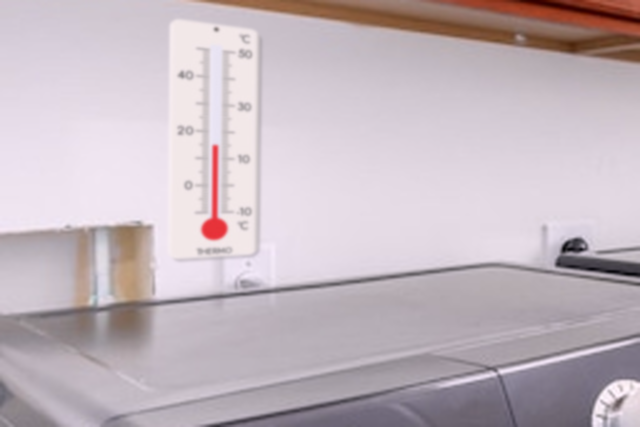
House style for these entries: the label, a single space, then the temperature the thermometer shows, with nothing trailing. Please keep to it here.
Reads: 15 °C
